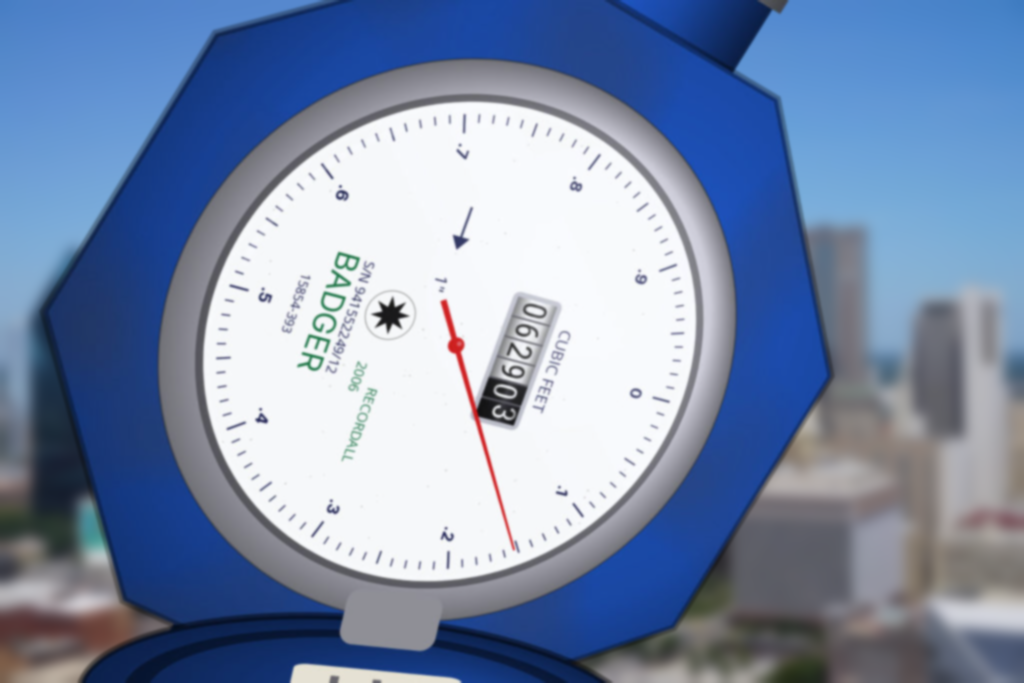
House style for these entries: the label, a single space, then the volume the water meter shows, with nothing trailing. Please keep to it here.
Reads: 62903.15 ft³
